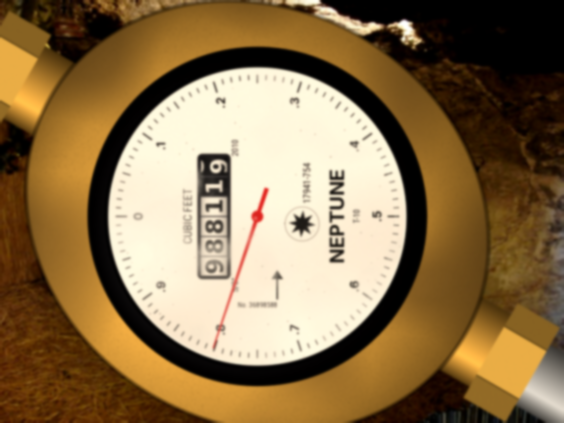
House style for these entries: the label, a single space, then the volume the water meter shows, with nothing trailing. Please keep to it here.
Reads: 988118.80 ft³
